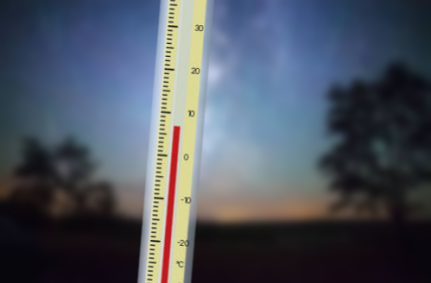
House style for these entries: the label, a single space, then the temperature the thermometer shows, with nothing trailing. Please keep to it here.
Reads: 7 °C
